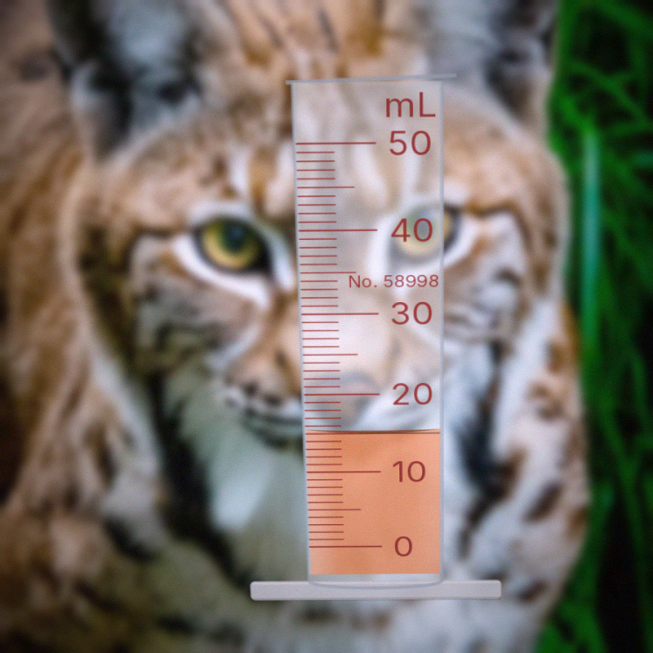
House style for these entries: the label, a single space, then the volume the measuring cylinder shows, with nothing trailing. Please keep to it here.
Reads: 15 mL
